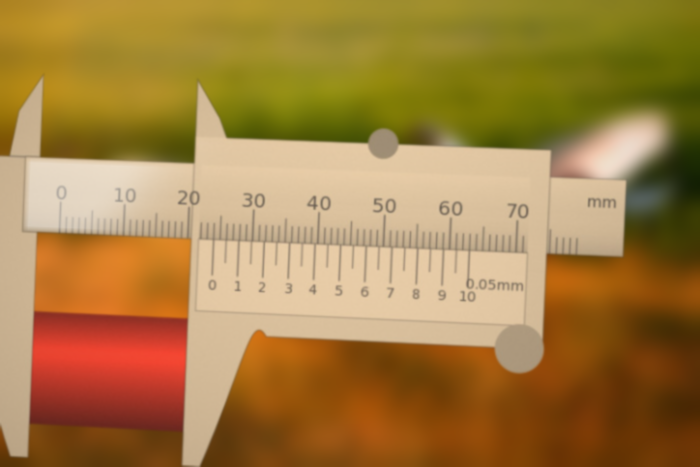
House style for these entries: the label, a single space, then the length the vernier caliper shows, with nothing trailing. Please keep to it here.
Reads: 24.0 mm
